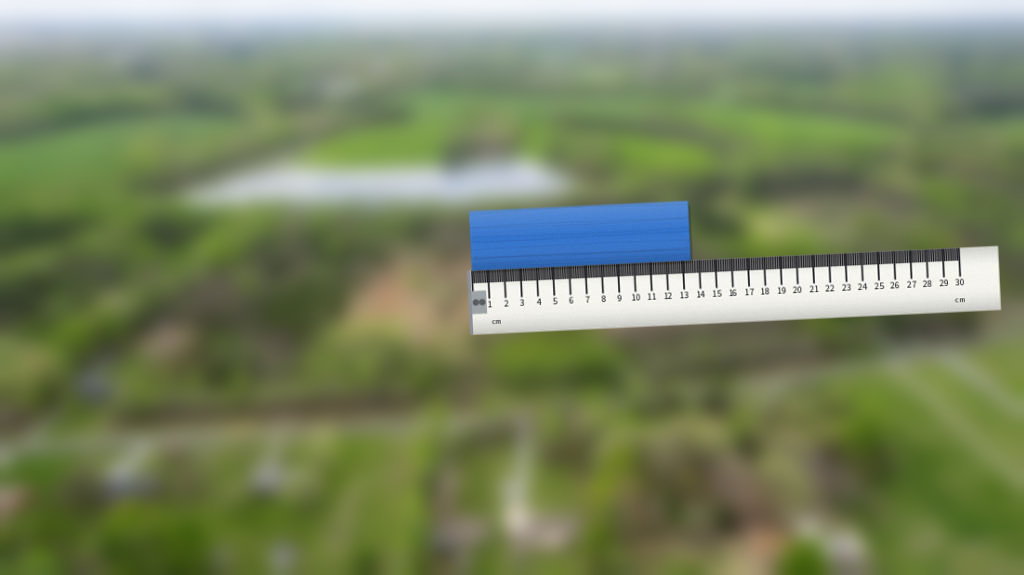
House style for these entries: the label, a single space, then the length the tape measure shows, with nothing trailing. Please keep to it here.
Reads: 13.5 cm
